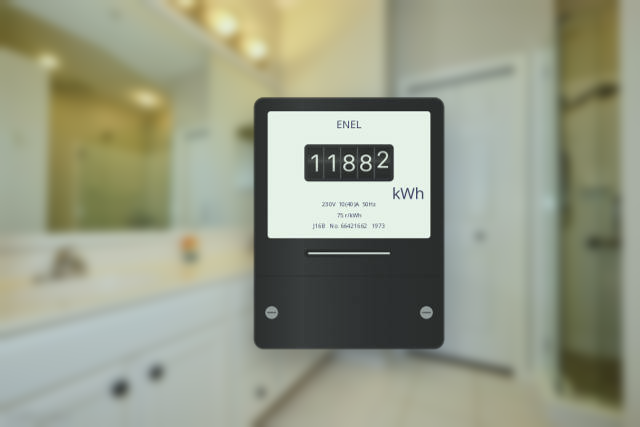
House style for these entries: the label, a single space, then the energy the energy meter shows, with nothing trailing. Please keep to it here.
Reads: 11882 kWh
